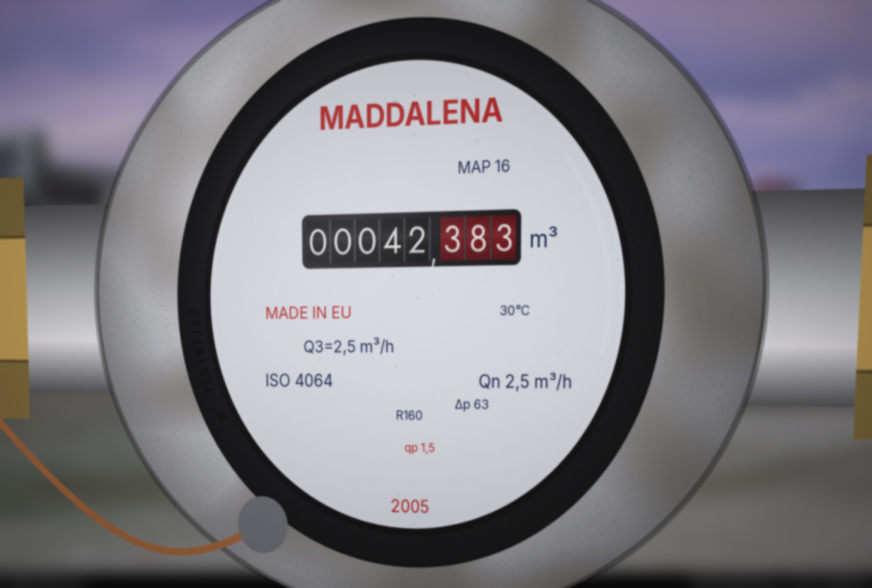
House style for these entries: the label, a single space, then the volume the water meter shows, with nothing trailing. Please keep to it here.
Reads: 42.383 m³
